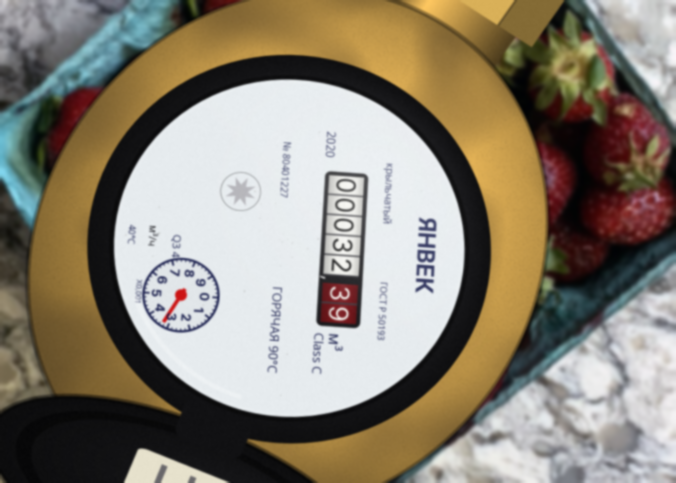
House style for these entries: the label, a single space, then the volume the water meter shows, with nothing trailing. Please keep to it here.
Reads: 32.393 m³
